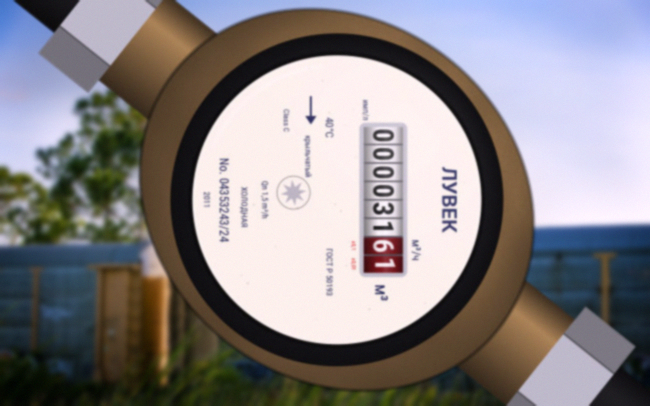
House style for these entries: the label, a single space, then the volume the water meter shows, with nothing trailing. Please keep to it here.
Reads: 31.61 m³
